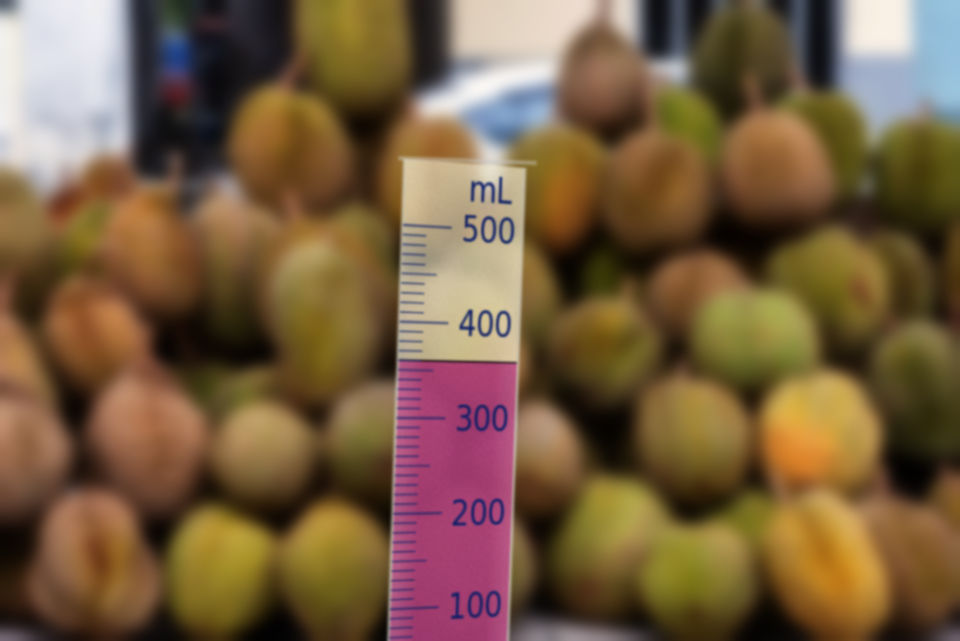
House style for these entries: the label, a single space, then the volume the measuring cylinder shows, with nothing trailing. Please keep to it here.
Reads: 360 mL
